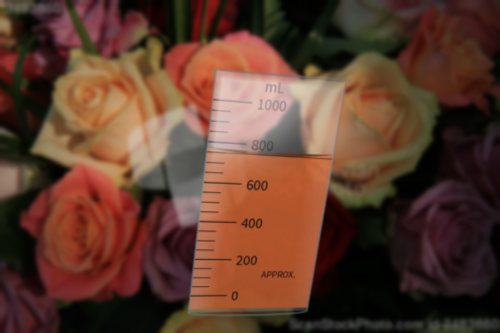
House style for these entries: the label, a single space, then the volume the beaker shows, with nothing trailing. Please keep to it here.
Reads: 750 mL
